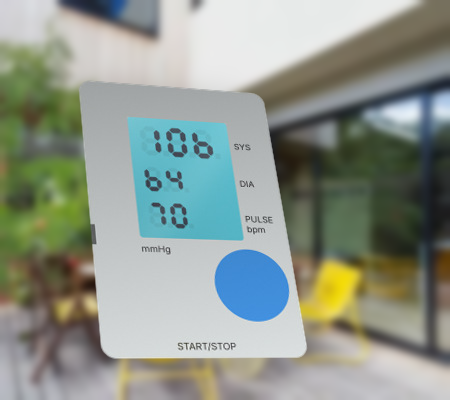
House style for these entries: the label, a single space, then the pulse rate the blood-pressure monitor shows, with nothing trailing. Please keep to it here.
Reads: 70 bpm
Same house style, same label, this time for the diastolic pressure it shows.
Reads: 64 mmHg
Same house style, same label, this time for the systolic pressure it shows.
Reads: 106 mmHg
